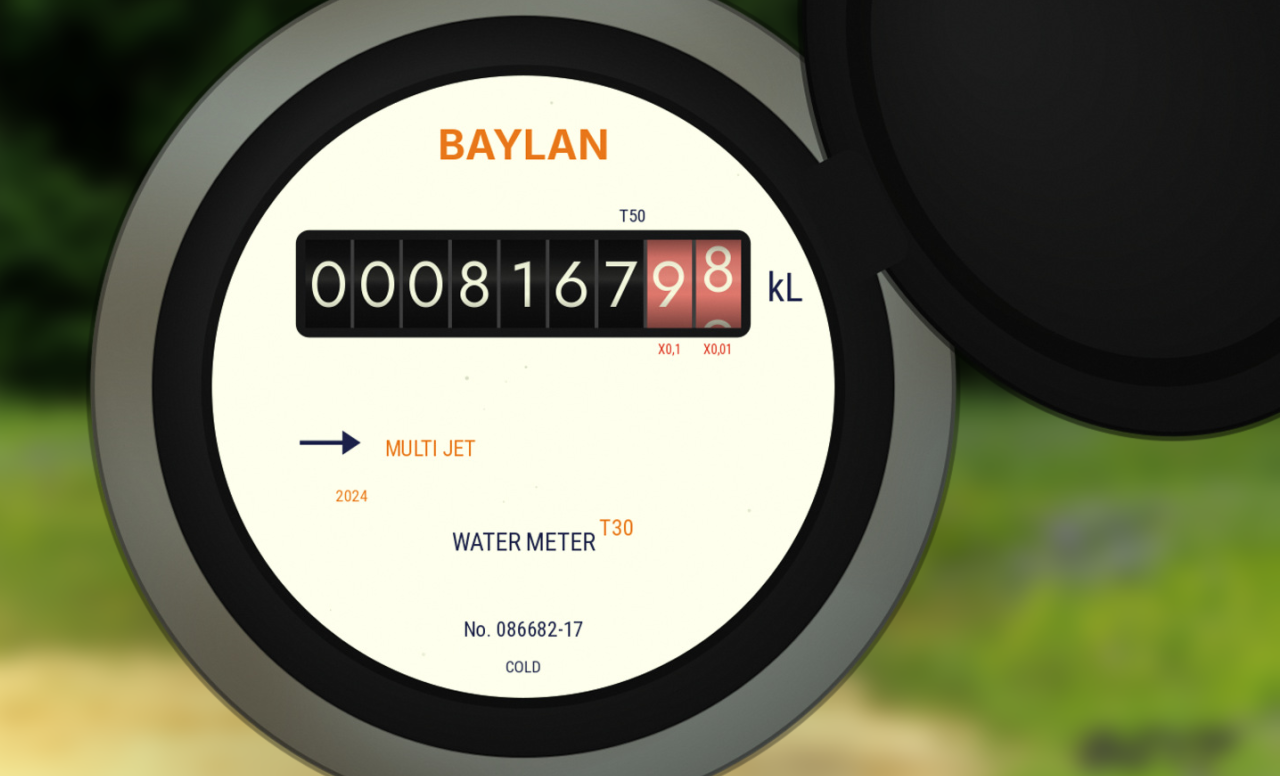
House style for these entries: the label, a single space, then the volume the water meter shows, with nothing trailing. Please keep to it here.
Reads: 8167.98 kL
